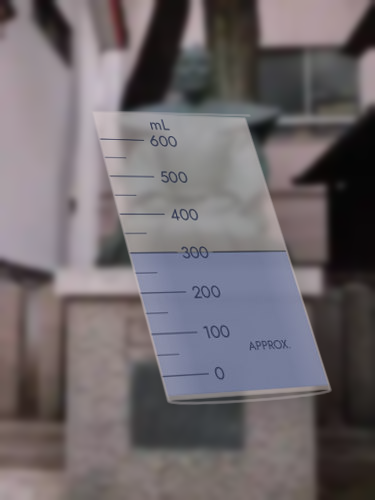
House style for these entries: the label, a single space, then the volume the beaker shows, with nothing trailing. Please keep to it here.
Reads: 300 mL
